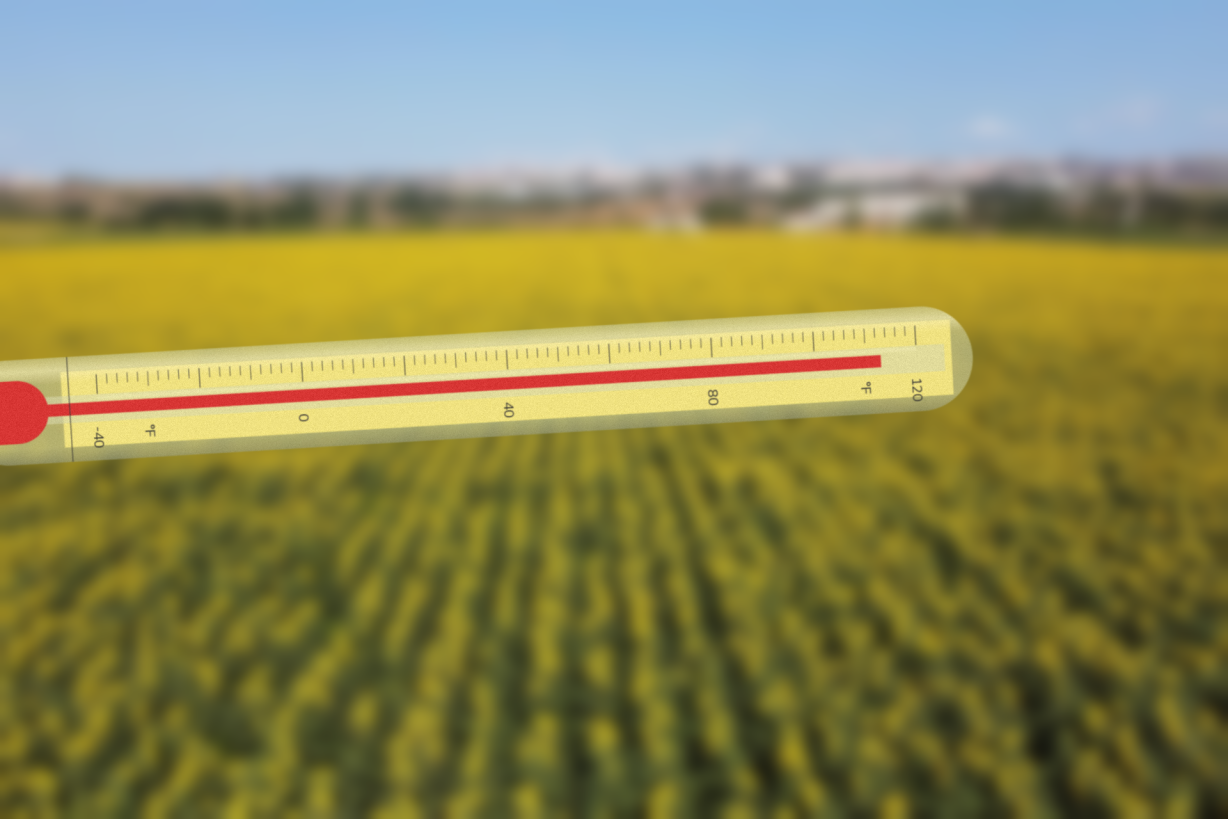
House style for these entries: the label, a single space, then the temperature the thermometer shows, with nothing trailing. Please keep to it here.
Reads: 113 °F
